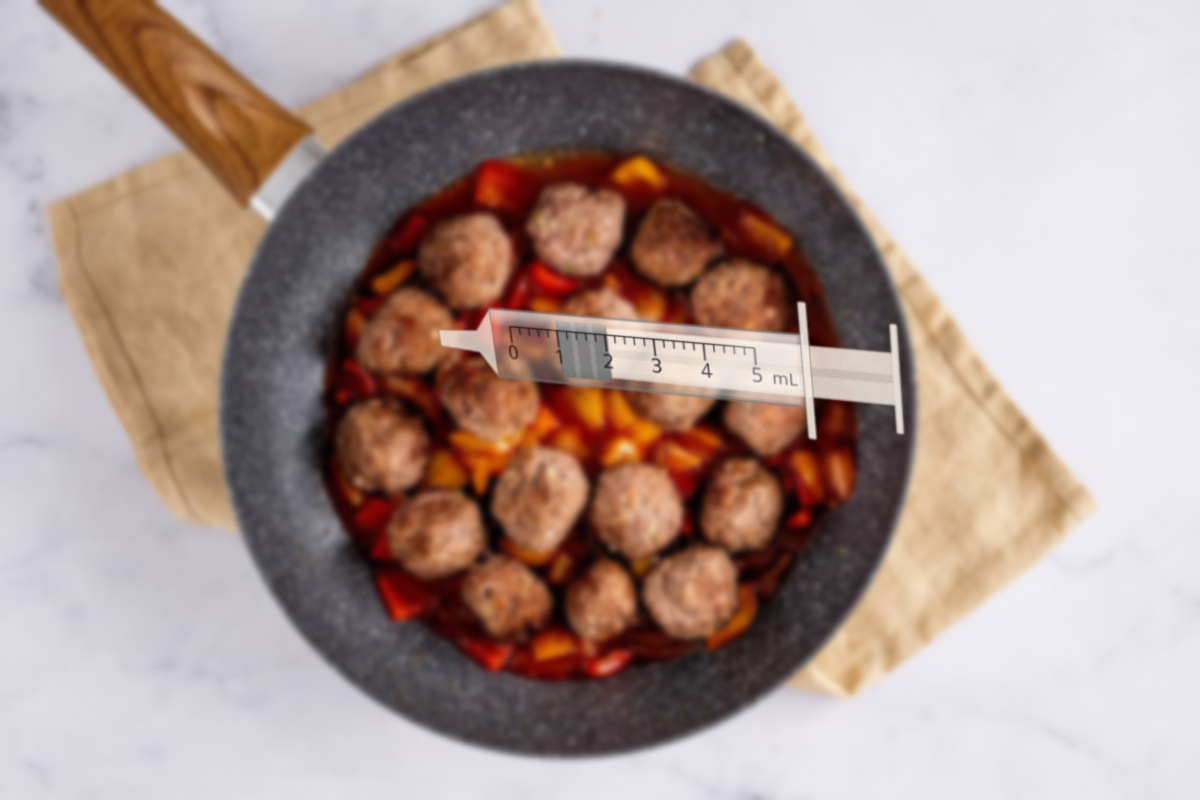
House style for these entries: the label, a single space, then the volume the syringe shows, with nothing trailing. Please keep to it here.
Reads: 1 mL
